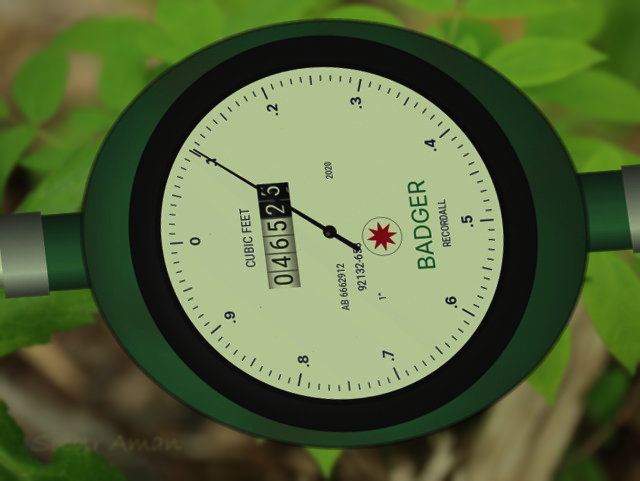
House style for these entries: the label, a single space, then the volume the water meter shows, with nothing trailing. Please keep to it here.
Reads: 46525.10 ft³
